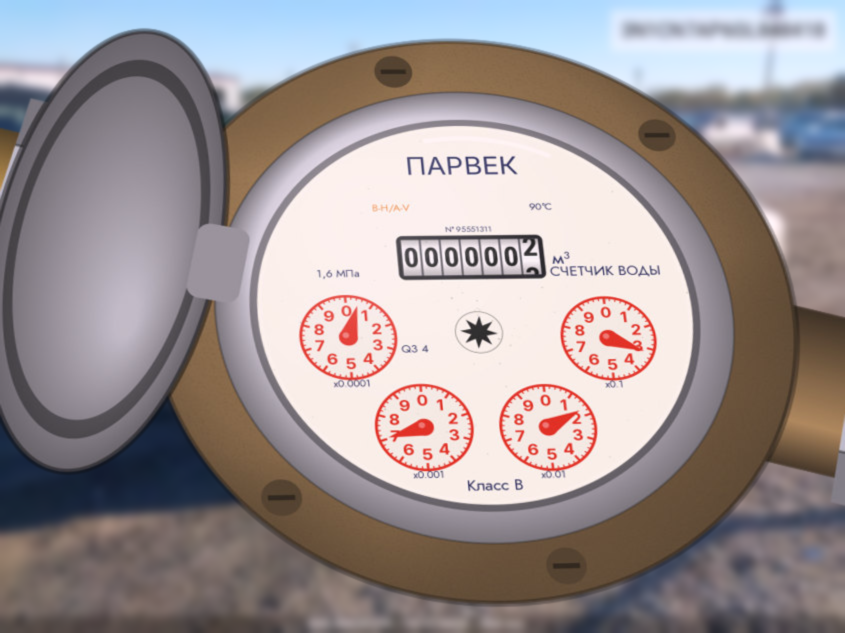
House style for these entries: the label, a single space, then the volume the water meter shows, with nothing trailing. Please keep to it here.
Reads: 2.3170 m³
